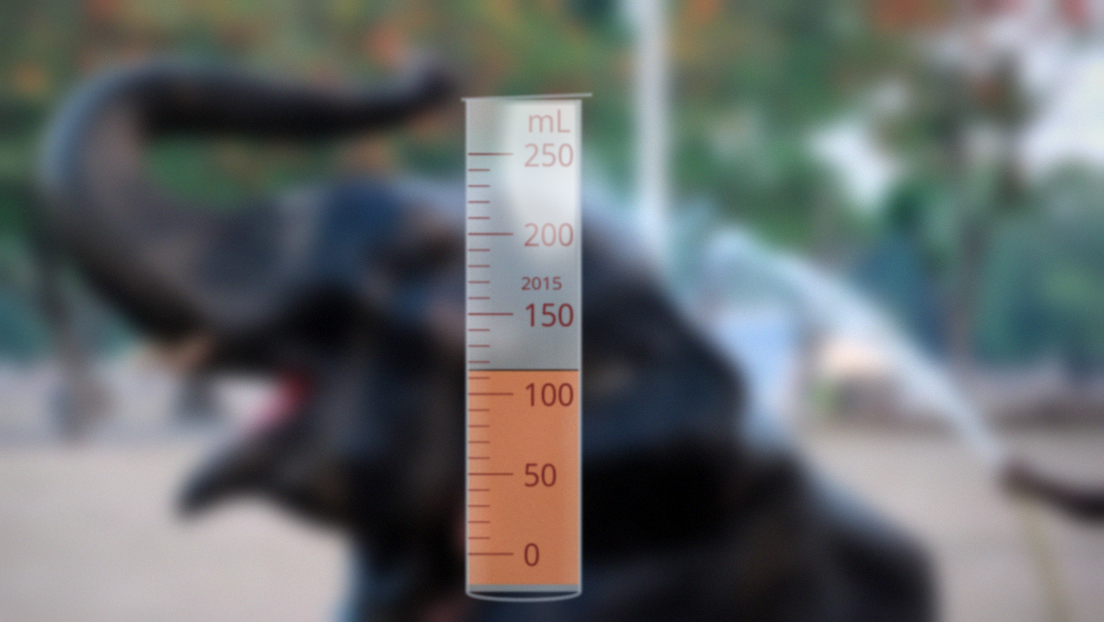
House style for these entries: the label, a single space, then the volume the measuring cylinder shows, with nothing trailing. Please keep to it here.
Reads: 115 mL
